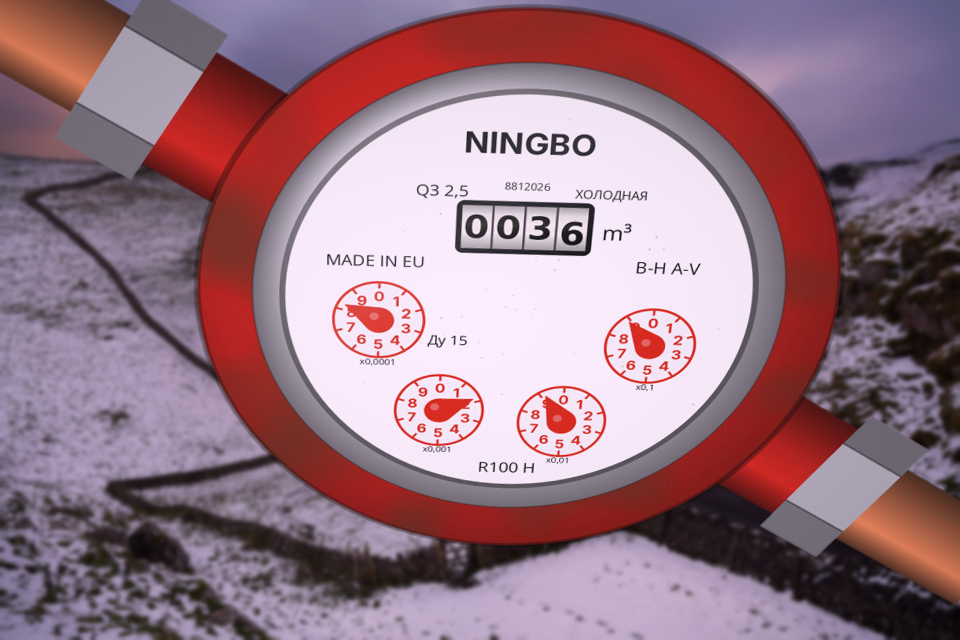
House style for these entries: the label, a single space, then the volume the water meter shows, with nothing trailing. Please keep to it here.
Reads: 35.8918 m³
